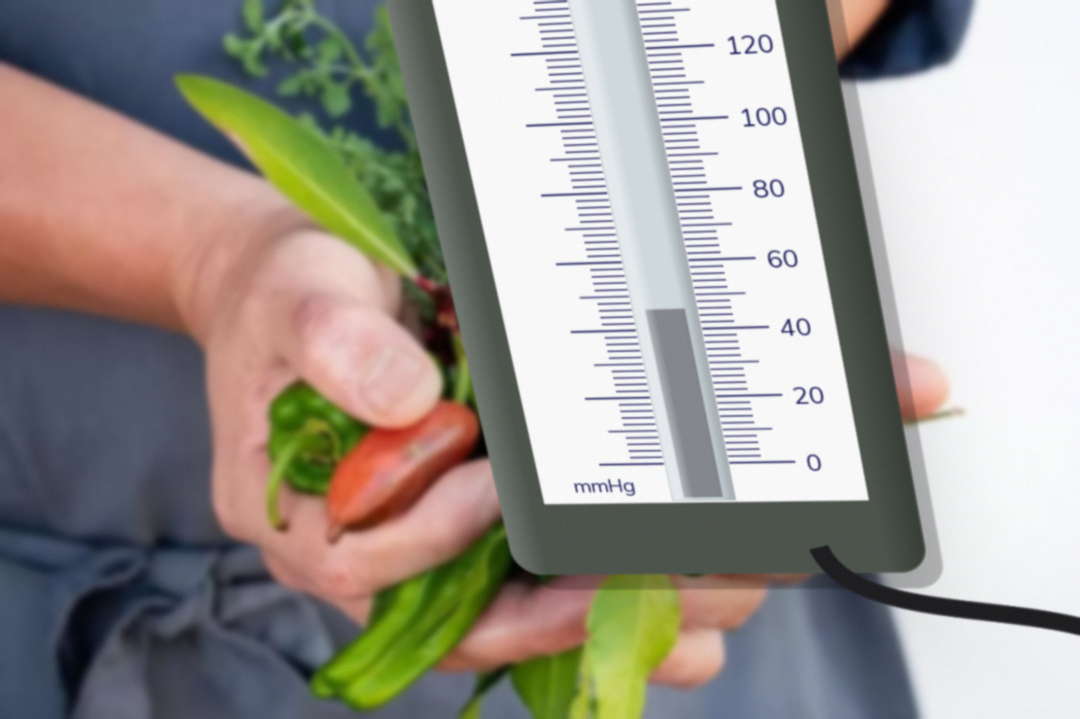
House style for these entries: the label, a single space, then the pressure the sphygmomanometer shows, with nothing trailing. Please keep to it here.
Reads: 46 mmHg
